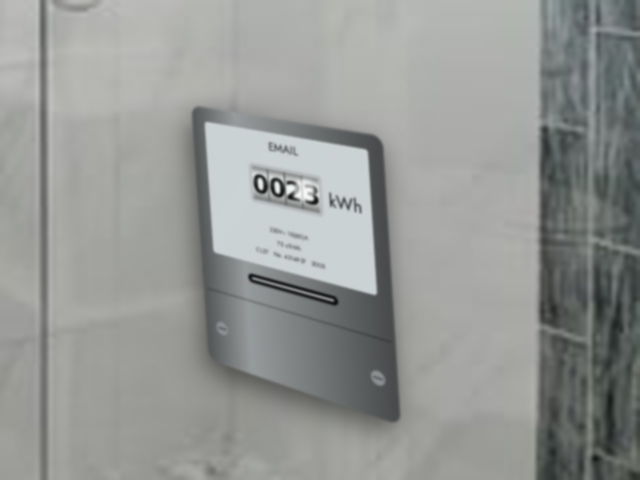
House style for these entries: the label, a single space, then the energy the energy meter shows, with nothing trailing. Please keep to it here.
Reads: 23 kWh
